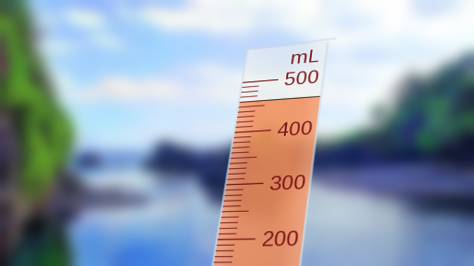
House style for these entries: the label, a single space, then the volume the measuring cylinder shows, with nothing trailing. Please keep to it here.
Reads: 460 mL
